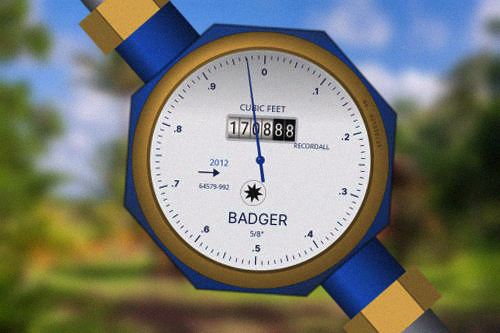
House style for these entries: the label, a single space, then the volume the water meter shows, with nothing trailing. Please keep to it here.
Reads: 170887.97 ft³
